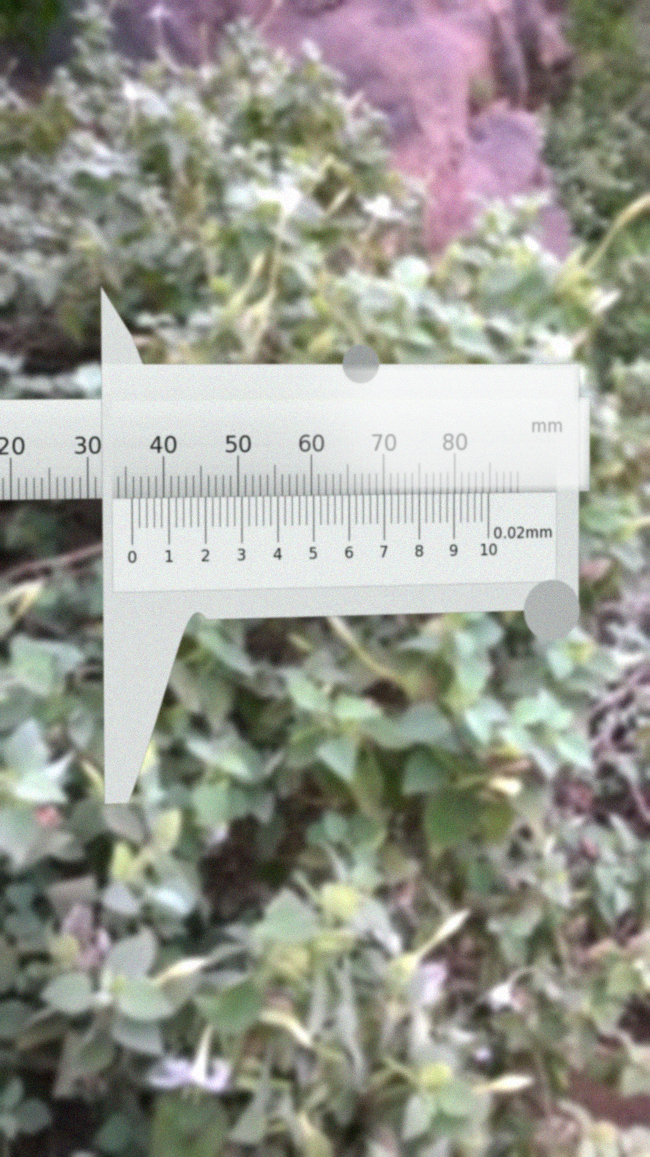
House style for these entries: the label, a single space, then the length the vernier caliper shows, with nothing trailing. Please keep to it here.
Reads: 35.8 mm
